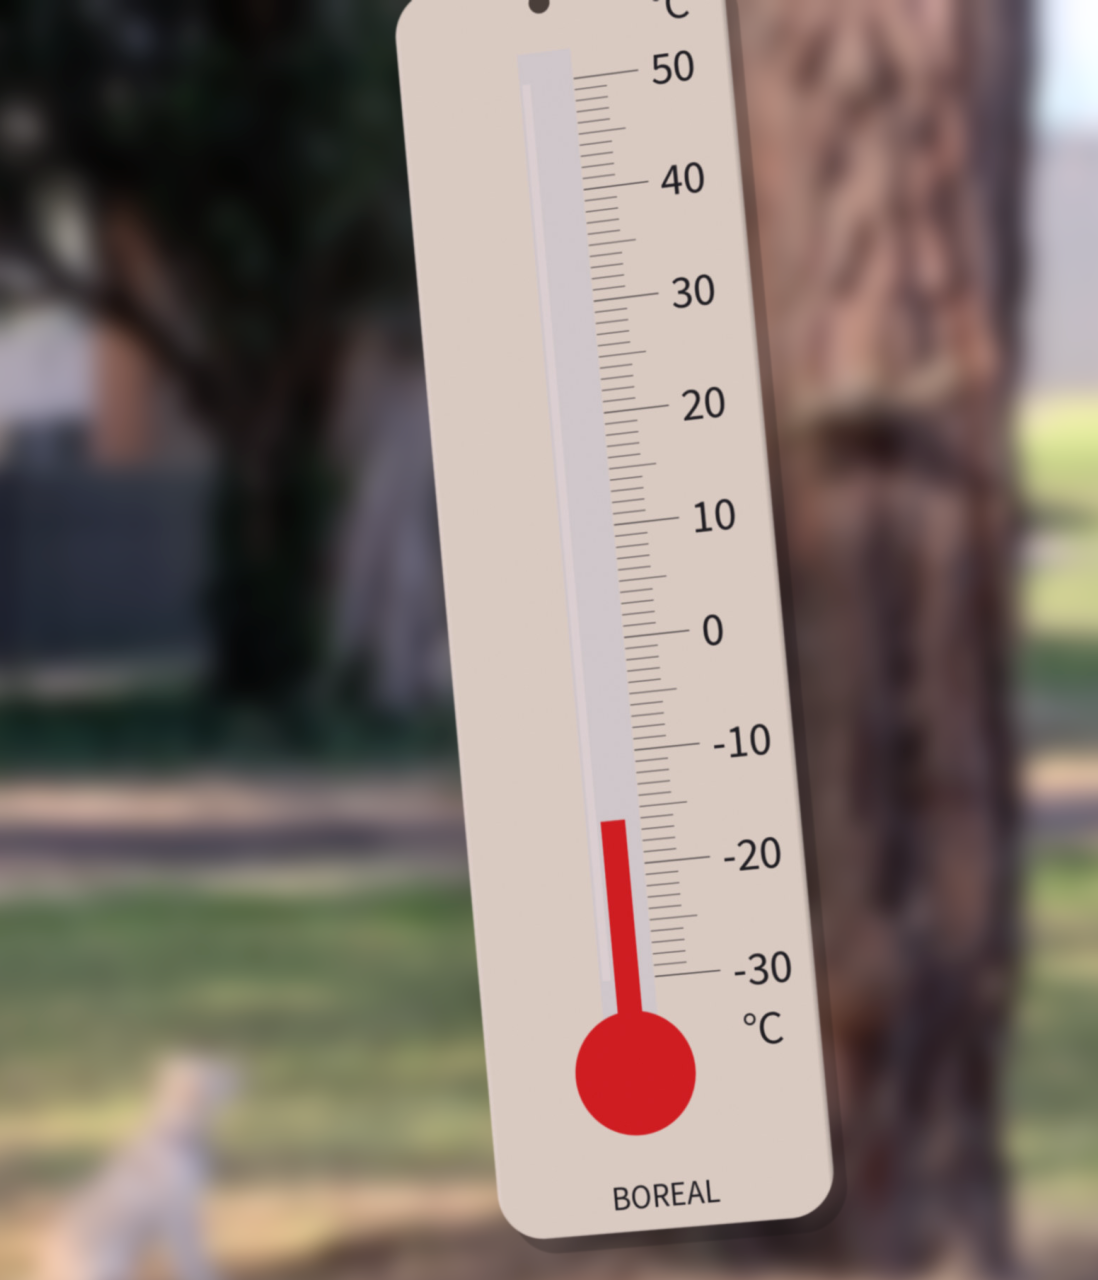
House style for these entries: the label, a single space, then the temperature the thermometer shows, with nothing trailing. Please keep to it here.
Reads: -16 °C
